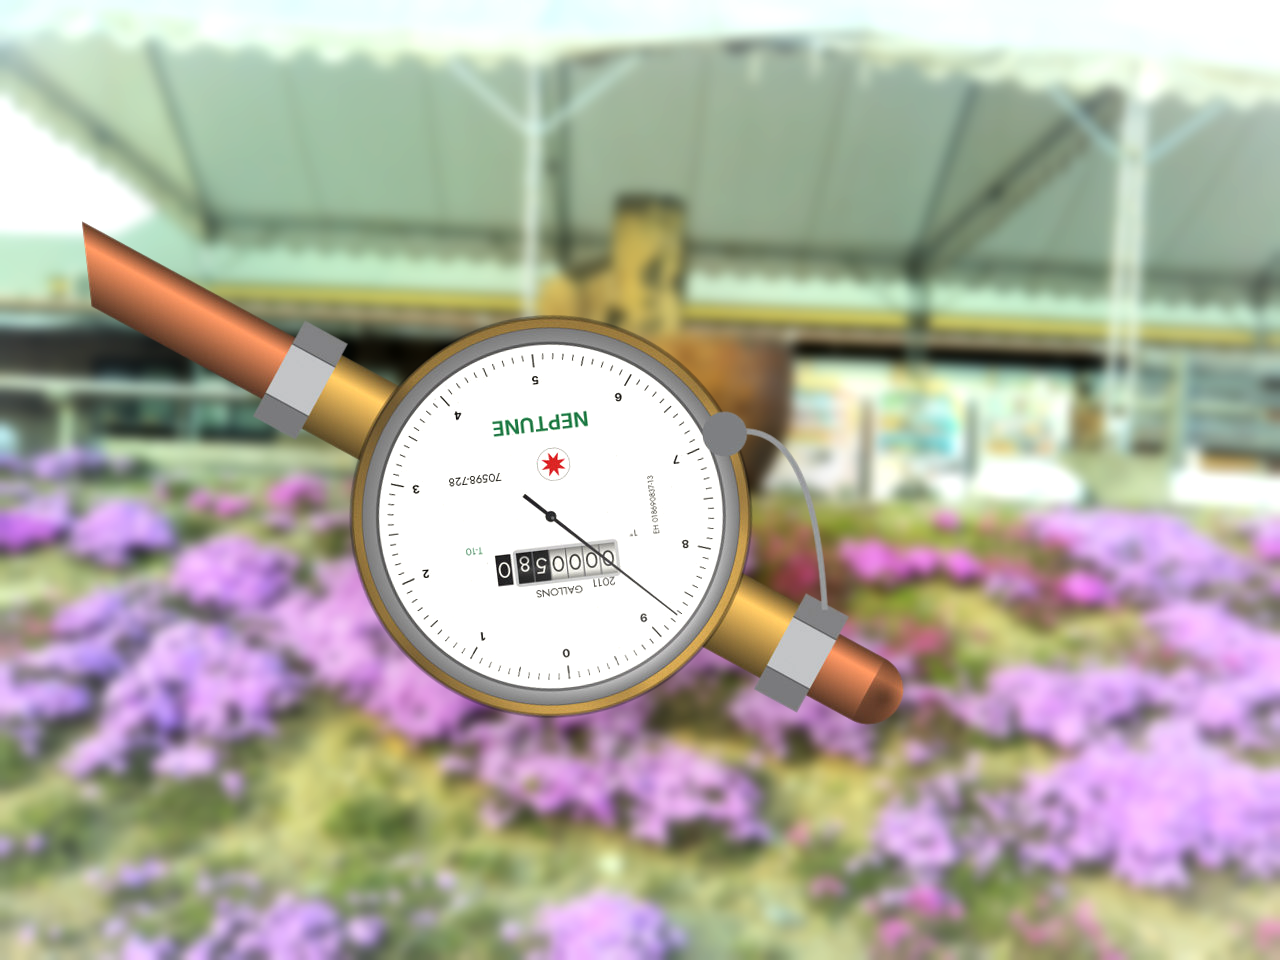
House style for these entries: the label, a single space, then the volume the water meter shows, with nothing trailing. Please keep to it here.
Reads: 578.7 gal
